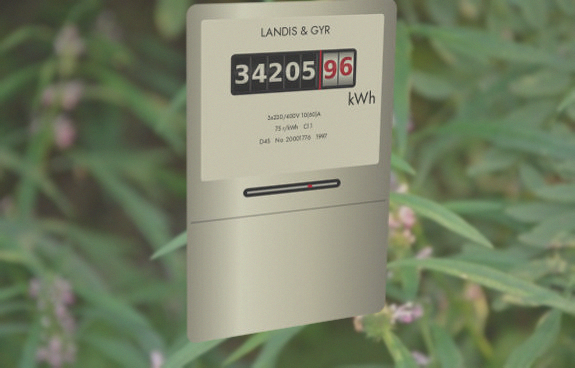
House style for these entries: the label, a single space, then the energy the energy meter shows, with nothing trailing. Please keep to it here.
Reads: 34205.96 kWh
